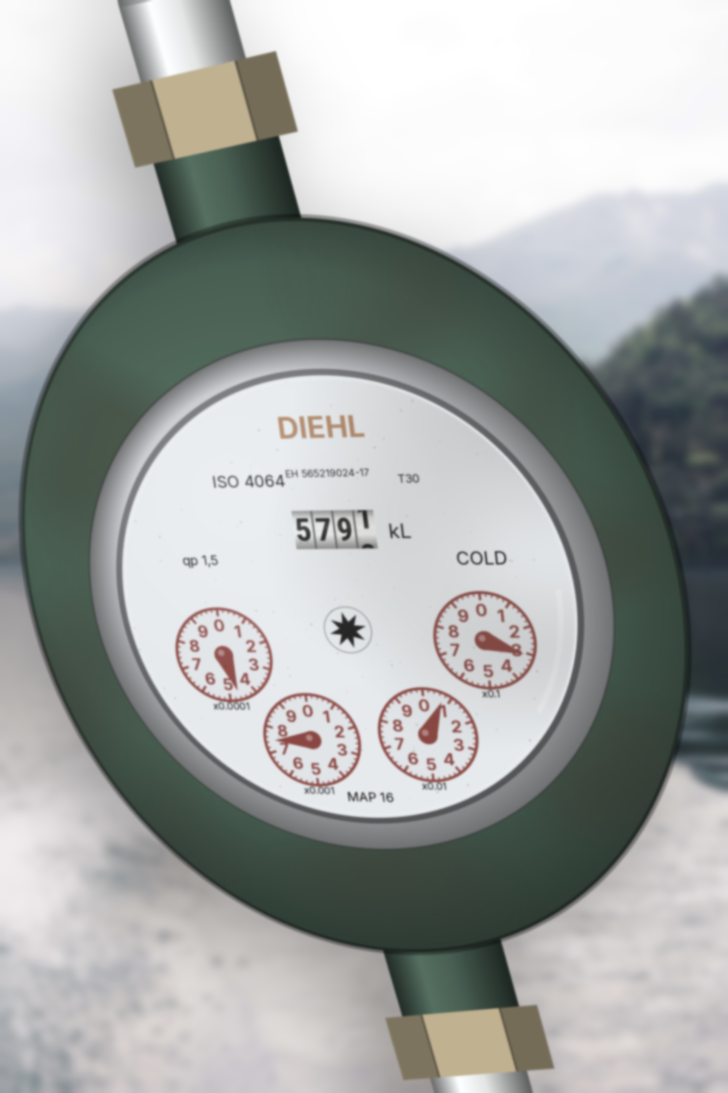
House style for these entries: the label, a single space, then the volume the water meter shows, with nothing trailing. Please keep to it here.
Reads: 5791.3074 kL
